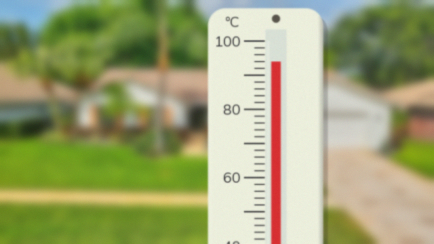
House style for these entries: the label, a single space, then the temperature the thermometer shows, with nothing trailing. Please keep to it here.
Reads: 94 °C
